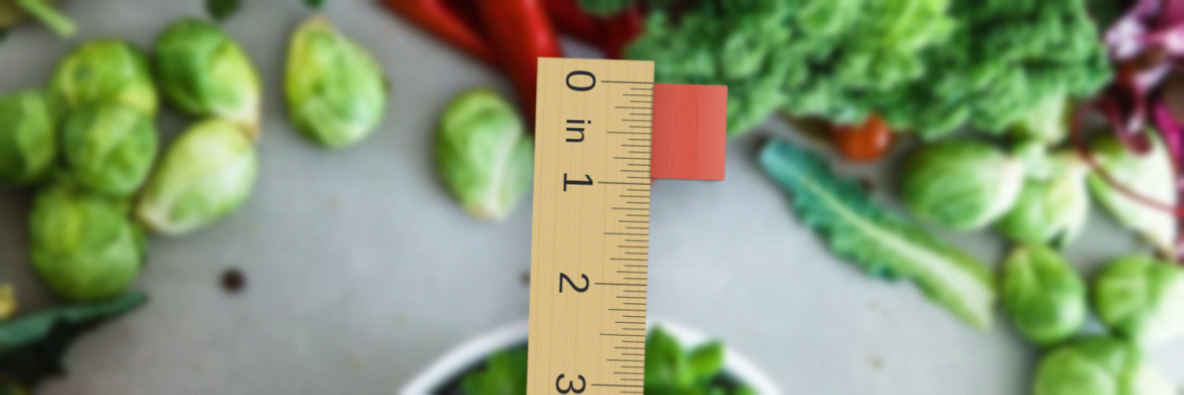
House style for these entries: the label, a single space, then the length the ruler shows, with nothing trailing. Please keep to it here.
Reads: 0.9375 in
